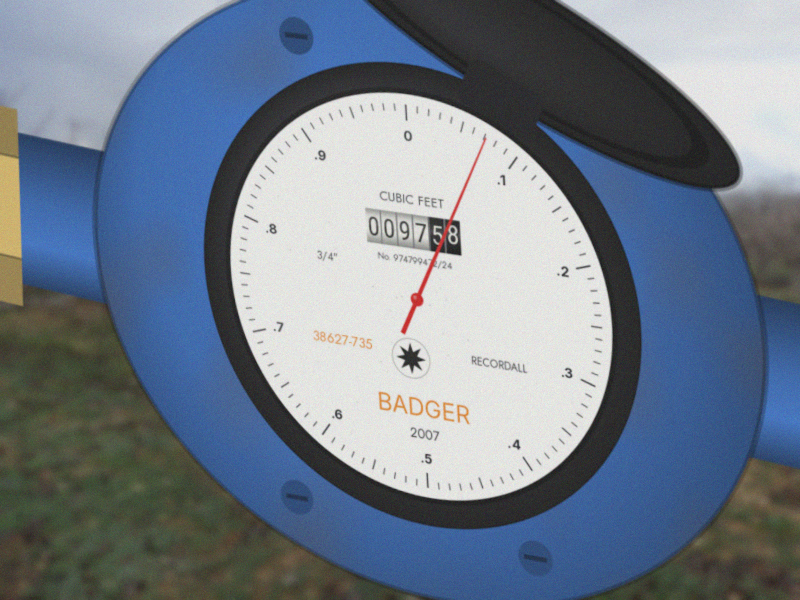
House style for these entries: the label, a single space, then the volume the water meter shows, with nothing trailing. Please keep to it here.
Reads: 9758.07 ft³
